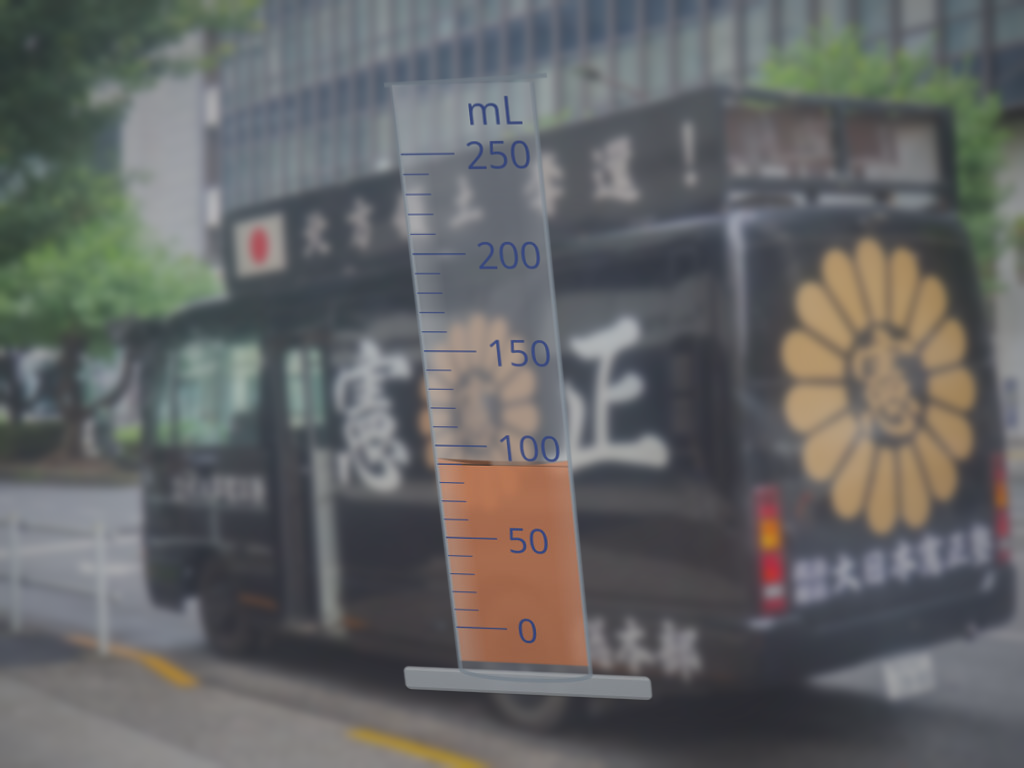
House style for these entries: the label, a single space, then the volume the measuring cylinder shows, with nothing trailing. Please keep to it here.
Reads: 90 mL
